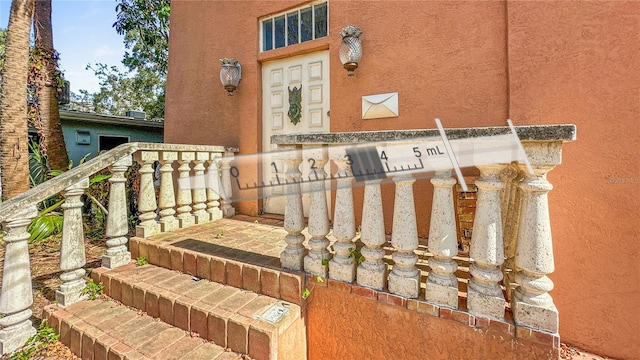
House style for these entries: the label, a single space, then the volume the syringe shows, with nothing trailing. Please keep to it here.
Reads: 3 mL
